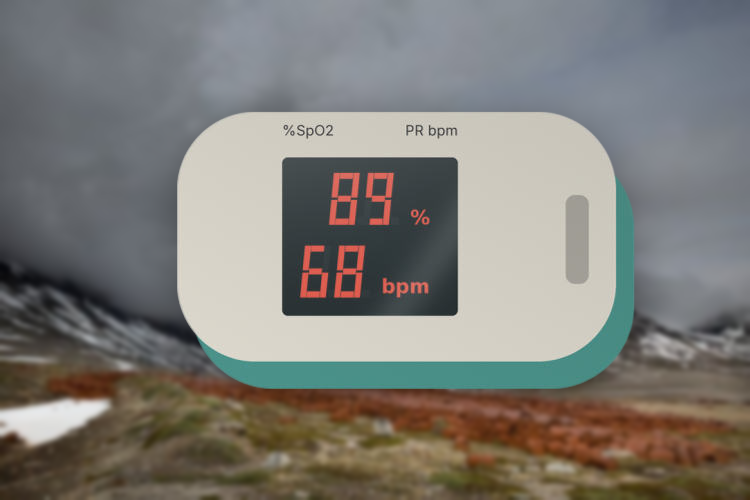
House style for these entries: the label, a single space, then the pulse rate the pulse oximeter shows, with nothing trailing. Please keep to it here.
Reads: 68 bpm
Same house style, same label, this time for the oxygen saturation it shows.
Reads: 89 %
